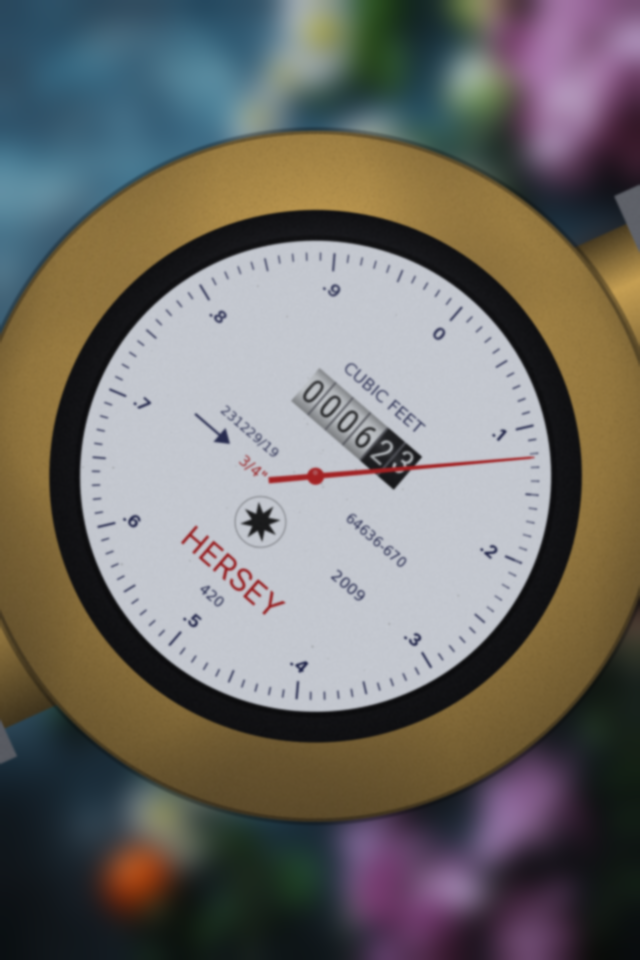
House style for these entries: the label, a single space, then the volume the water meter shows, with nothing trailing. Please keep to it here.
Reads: 623.12 ft³
